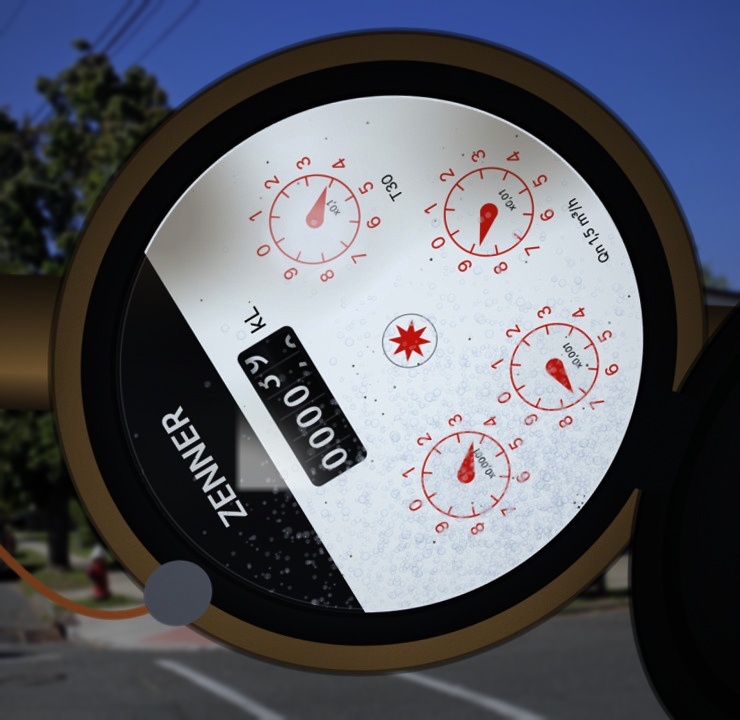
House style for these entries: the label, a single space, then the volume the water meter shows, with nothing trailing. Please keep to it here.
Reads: 39.3873 kL
